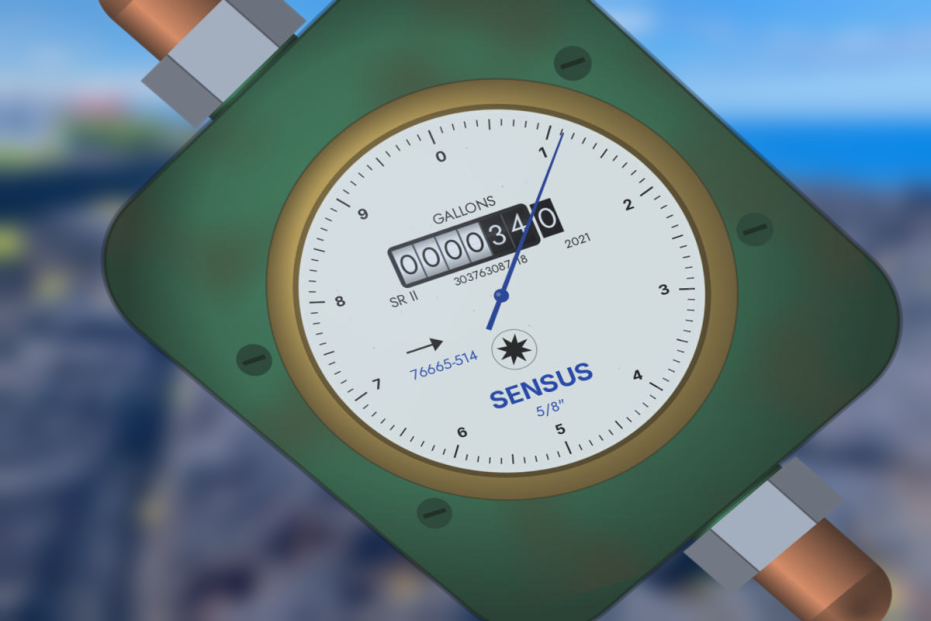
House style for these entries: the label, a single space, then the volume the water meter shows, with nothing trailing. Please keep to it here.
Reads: 341.1 gal
